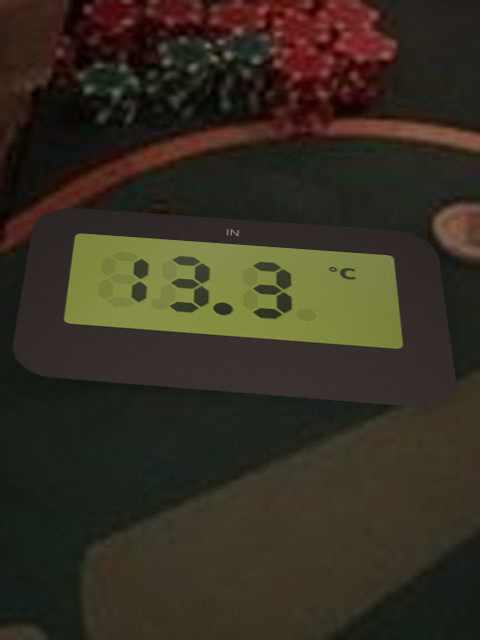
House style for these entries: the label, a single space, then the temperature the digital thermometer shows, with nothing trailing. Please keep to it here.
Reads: 13.3 °C
